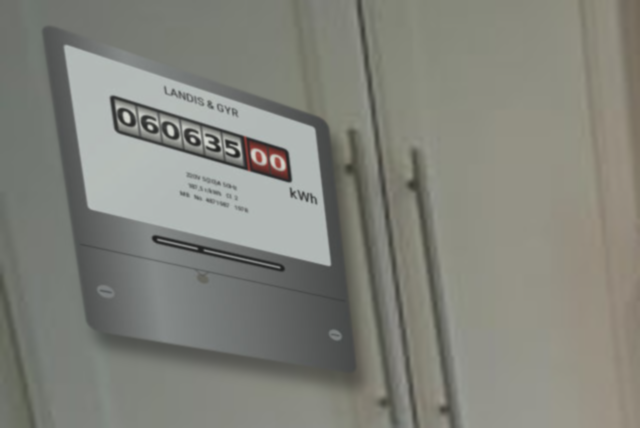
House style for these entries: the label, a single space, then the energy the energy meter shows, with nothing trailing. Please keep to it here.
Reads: 60635.00 kWh
